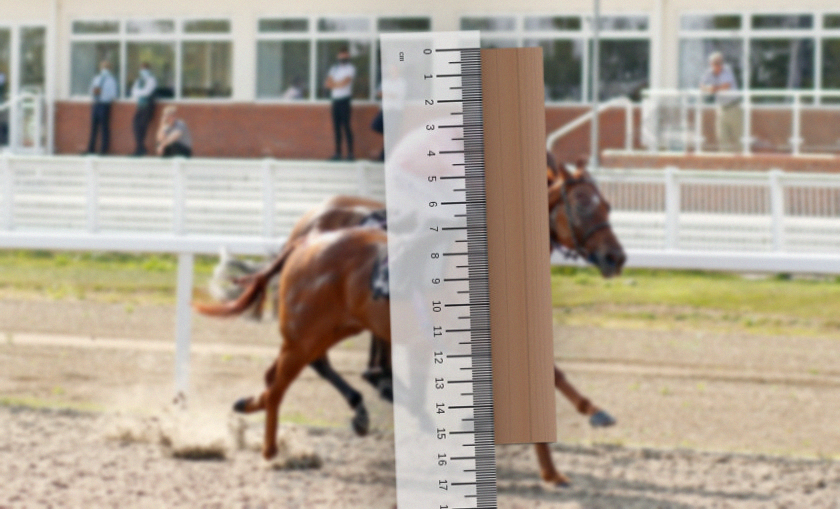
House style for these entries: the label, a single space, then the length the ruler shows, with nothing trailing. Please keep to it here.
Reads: 15.5 cm
